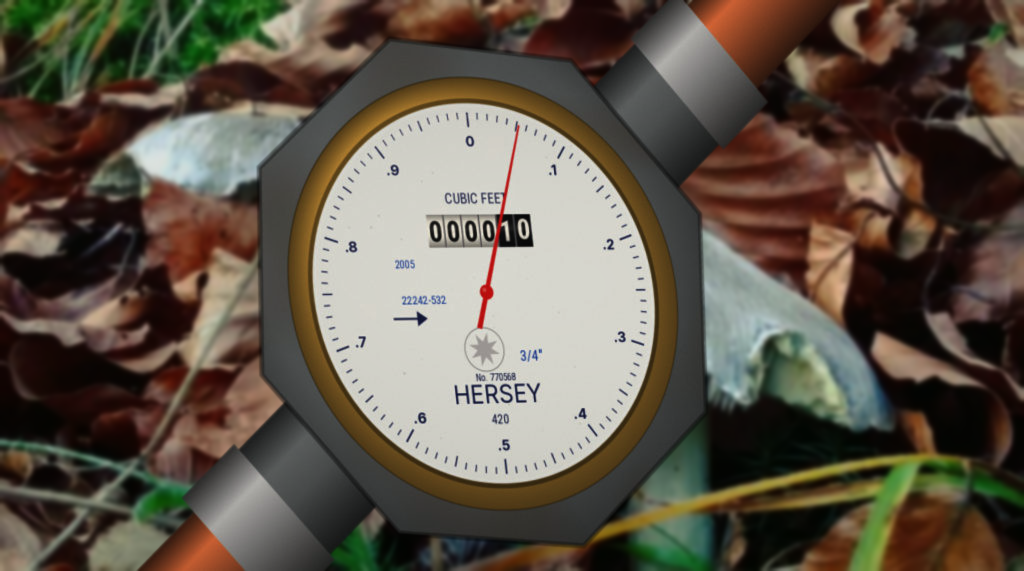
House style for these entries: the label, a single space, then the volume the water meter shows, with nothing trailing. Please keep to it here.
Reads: 10.05 ft³
